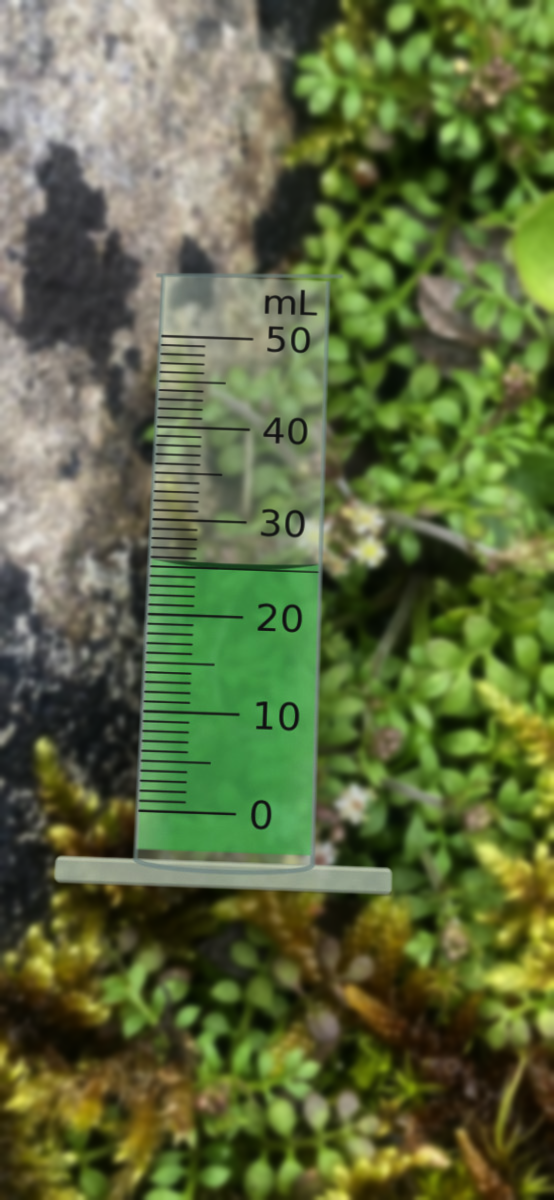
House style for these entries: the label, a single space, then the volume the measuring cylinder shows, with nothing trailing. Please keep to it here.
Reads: 25 mL
